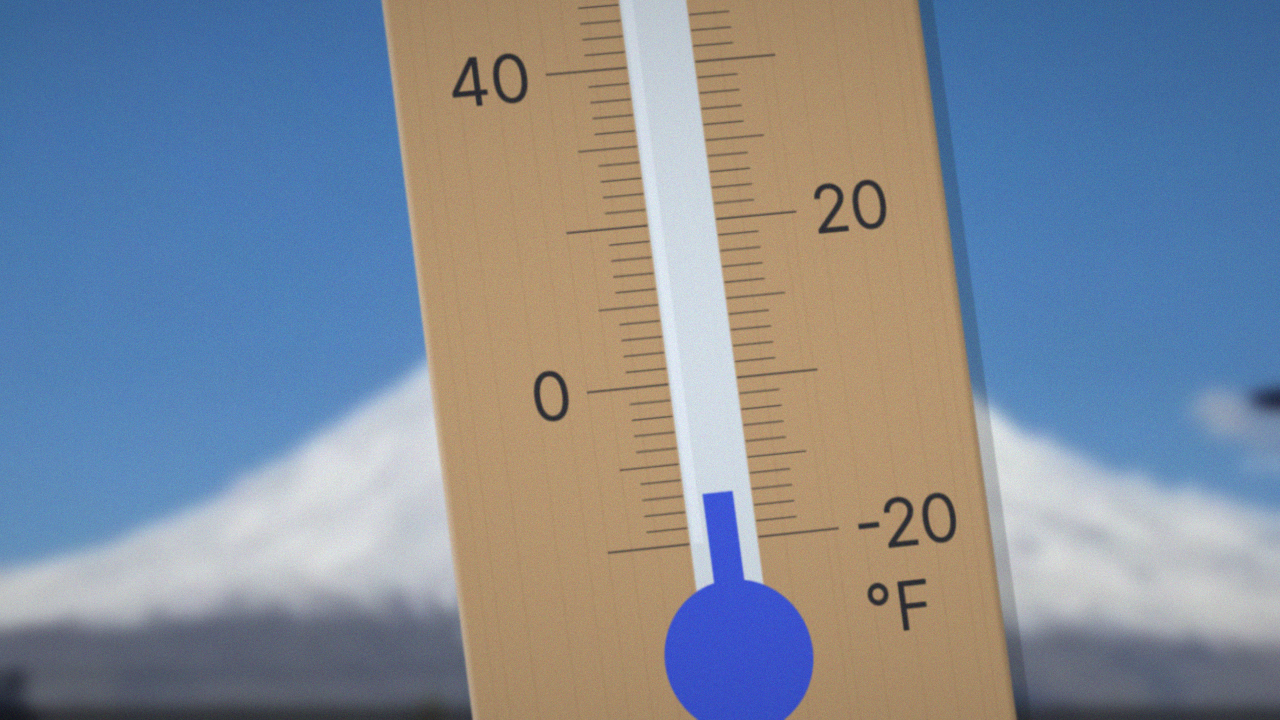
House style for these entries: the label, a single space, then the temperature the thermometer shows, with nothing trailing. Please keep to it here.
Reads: -14 °F
